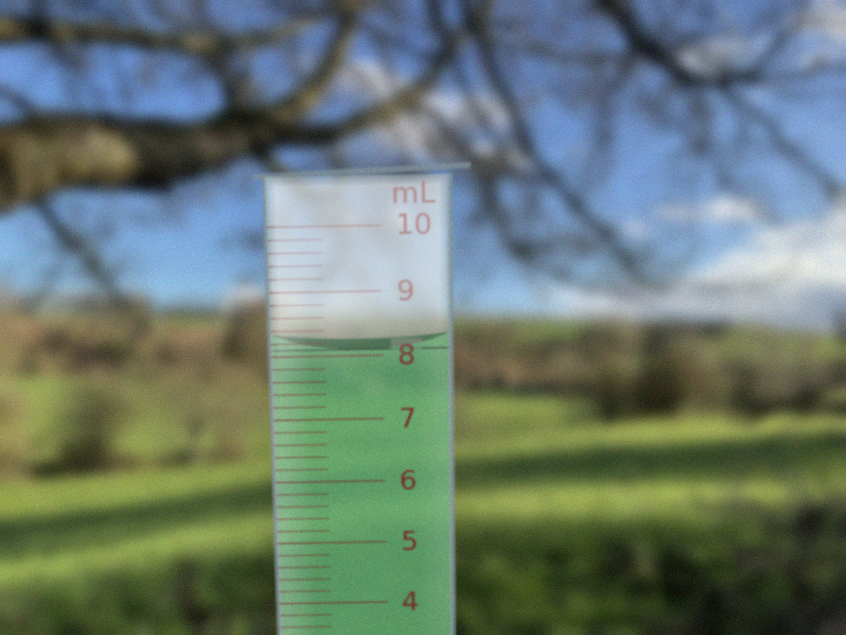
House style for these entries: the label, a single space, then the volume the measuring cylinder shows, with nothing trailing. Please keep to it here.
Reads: 8.1 mL
